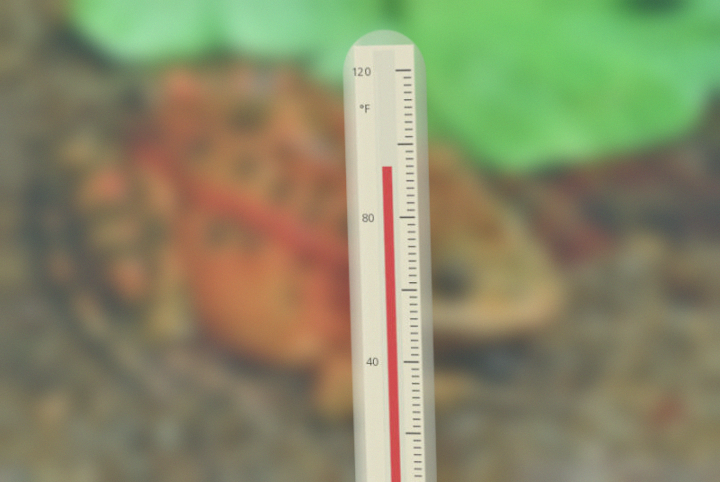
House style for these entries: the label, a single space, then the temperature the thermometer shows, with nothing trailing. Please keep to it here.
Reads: 94 °F
